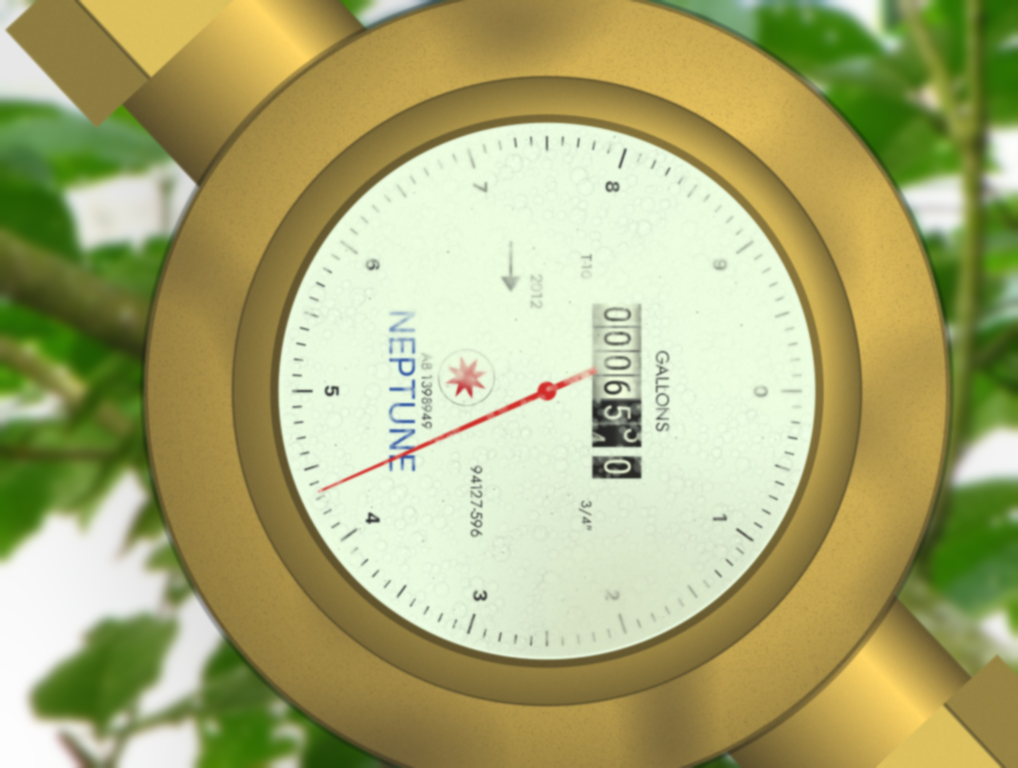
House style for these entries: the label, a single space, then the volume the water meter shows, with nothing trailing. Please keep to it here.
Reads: 6534.3 gal
